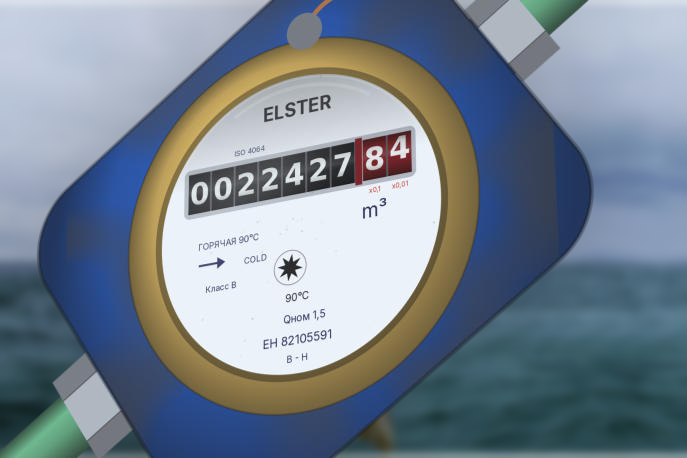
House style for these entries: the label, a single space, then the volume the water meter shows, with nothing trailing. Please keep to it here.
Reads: 22427.84 m³
